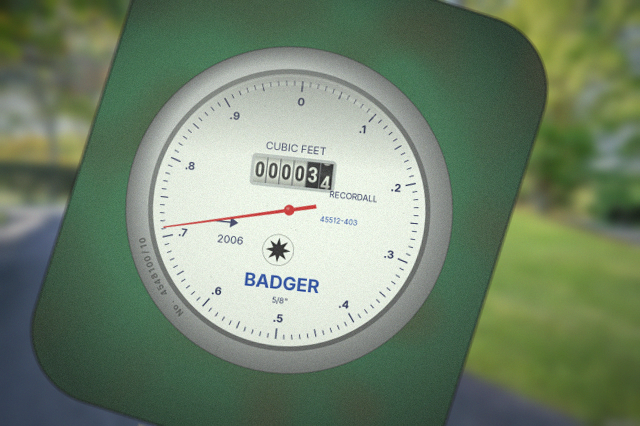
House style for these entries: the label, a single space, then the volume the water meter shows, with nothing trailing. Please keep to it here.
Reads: 33.71 ft³
